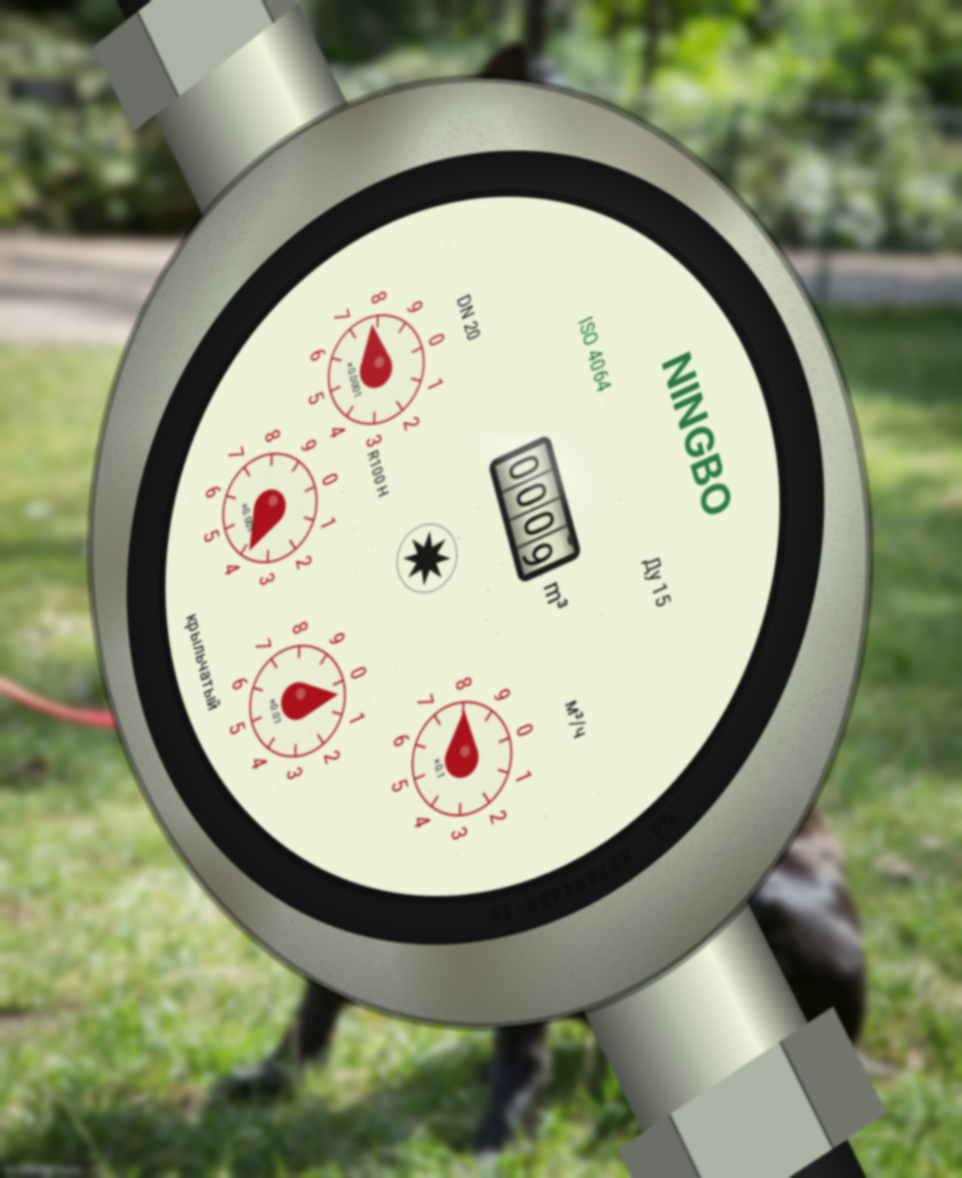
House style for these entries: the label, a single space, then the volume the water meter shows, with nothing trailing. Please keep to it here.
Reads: 8.8037 m³
